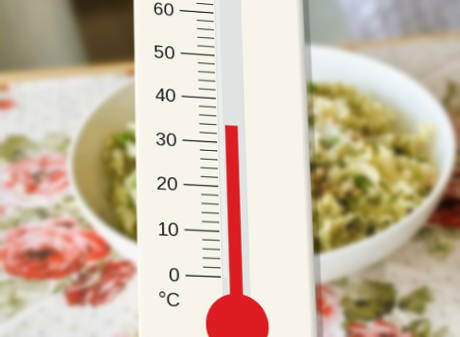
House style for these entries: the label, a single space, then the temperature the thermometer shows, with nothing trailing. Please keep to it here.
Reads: 34 °C
